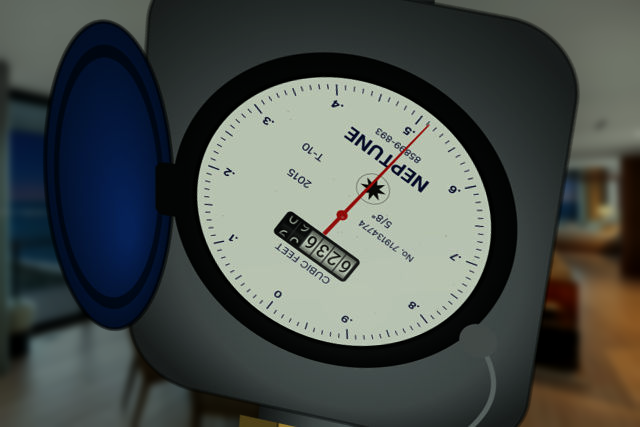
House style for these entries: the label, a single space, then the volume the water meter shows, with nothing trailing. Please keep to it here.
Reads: 623659.51 ft³
